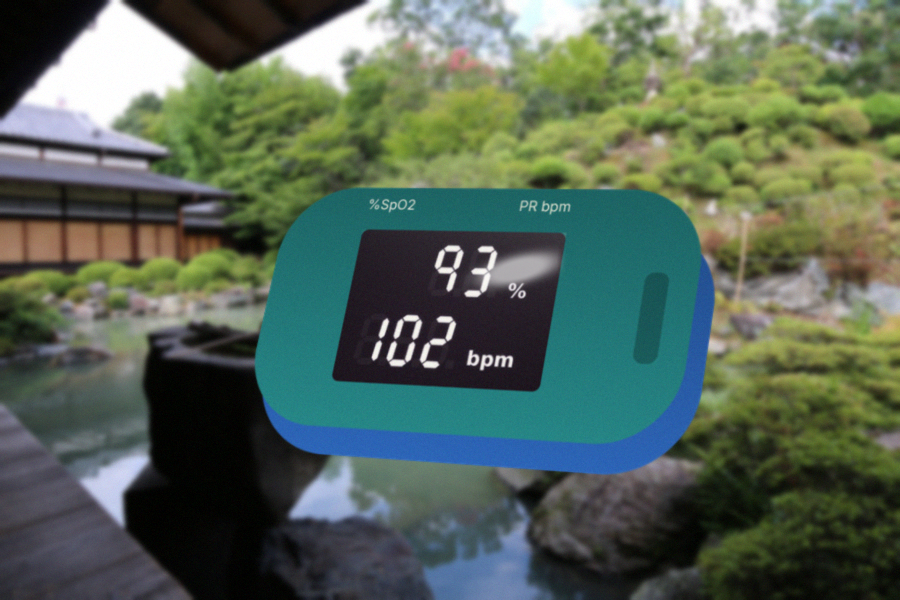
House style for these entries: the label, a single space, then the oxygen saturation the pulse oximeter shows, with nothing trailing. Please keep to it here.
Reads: 93 %
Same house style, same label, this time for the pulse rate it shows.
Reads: 102 bpm
